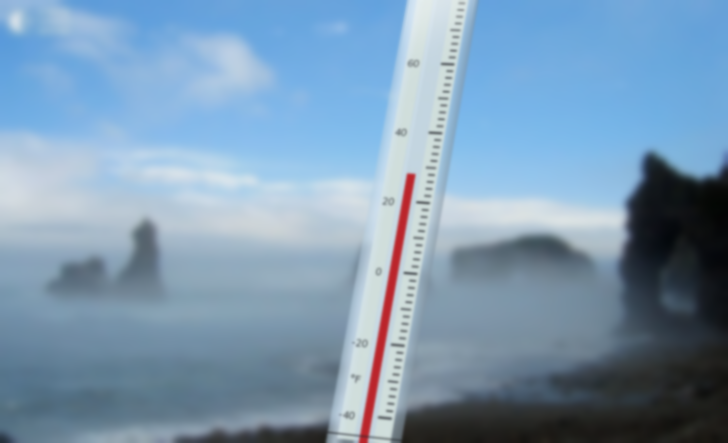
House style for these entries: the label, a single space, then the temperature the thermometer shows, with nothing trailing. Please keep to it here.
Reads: 28 °F
